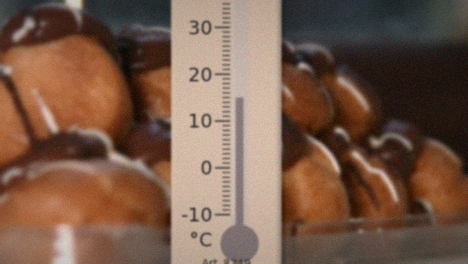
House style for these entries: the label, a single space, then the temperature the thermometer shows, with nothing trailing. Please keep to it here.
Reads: 15 °C
